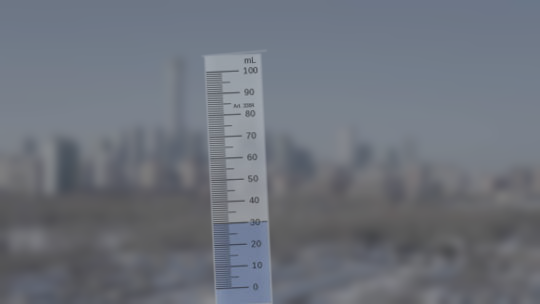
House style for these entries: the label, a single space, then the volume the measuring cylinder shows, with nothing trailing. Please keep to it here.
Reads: 30 mL
